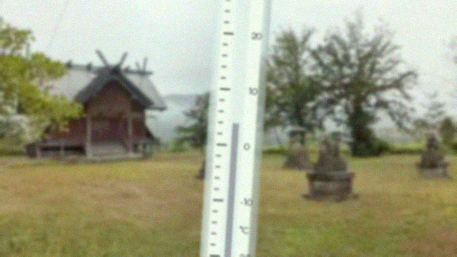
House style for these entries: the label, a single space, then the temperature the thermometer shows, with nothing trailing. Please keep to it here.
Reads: 4 °C
